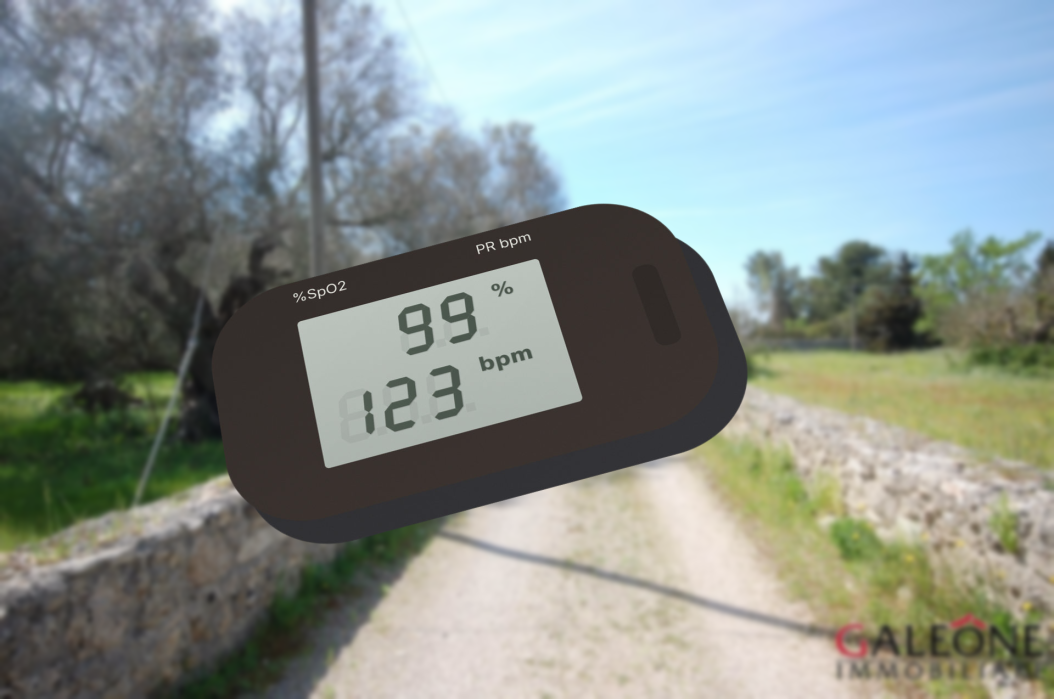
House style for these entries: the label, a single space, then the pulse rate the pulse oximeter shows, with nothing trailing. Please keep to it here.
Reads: 123 bpm
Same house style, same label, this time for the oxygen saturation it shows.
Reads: 99 %
